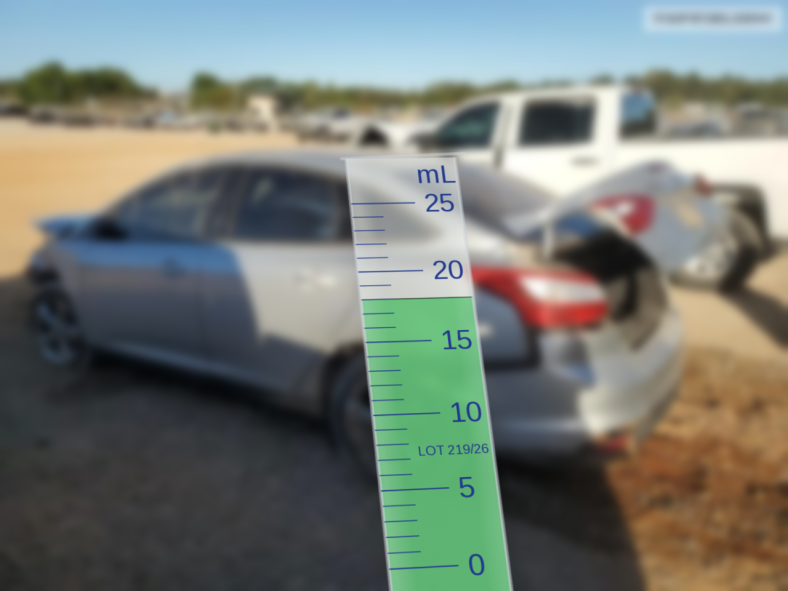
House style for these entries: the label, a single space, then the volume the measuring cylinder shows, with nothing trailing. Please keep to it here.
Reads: 18 mL
